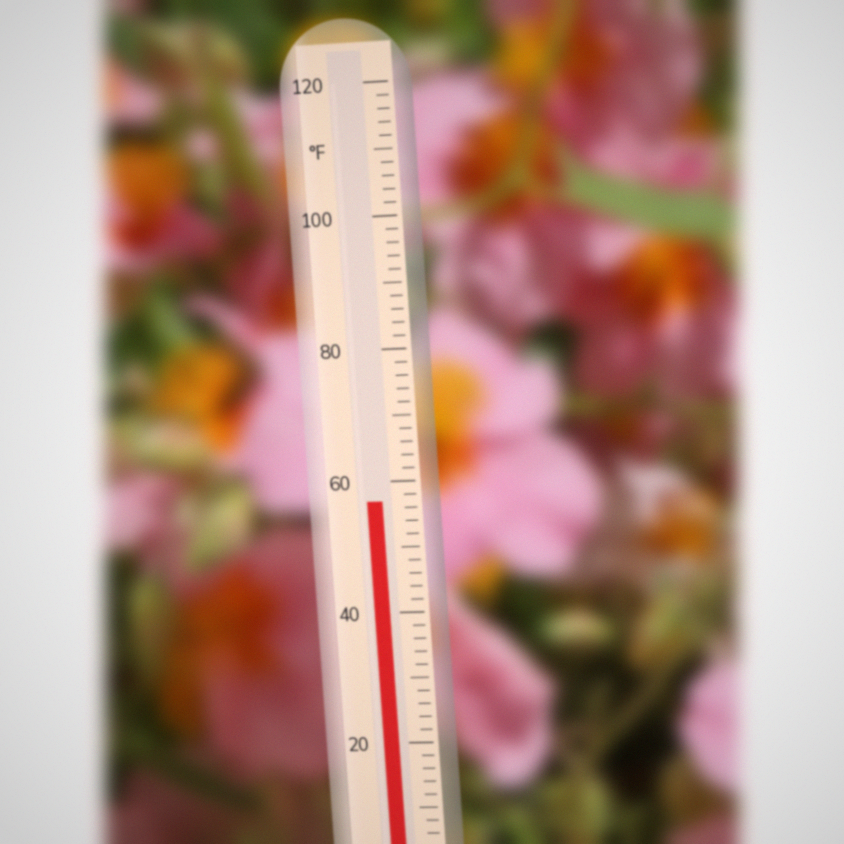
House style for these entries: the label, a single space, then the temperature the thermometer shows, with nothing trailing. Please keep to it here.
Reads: 57 °F
